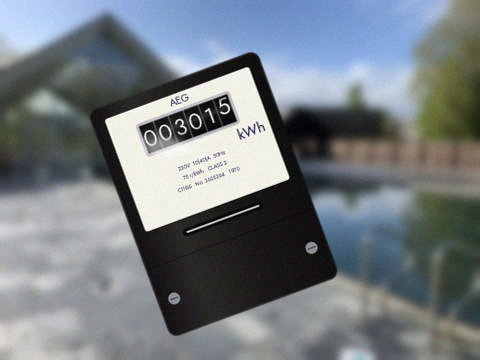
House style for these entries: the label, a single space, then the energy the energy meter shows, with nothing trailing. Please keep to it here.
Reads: 3015 kWh
